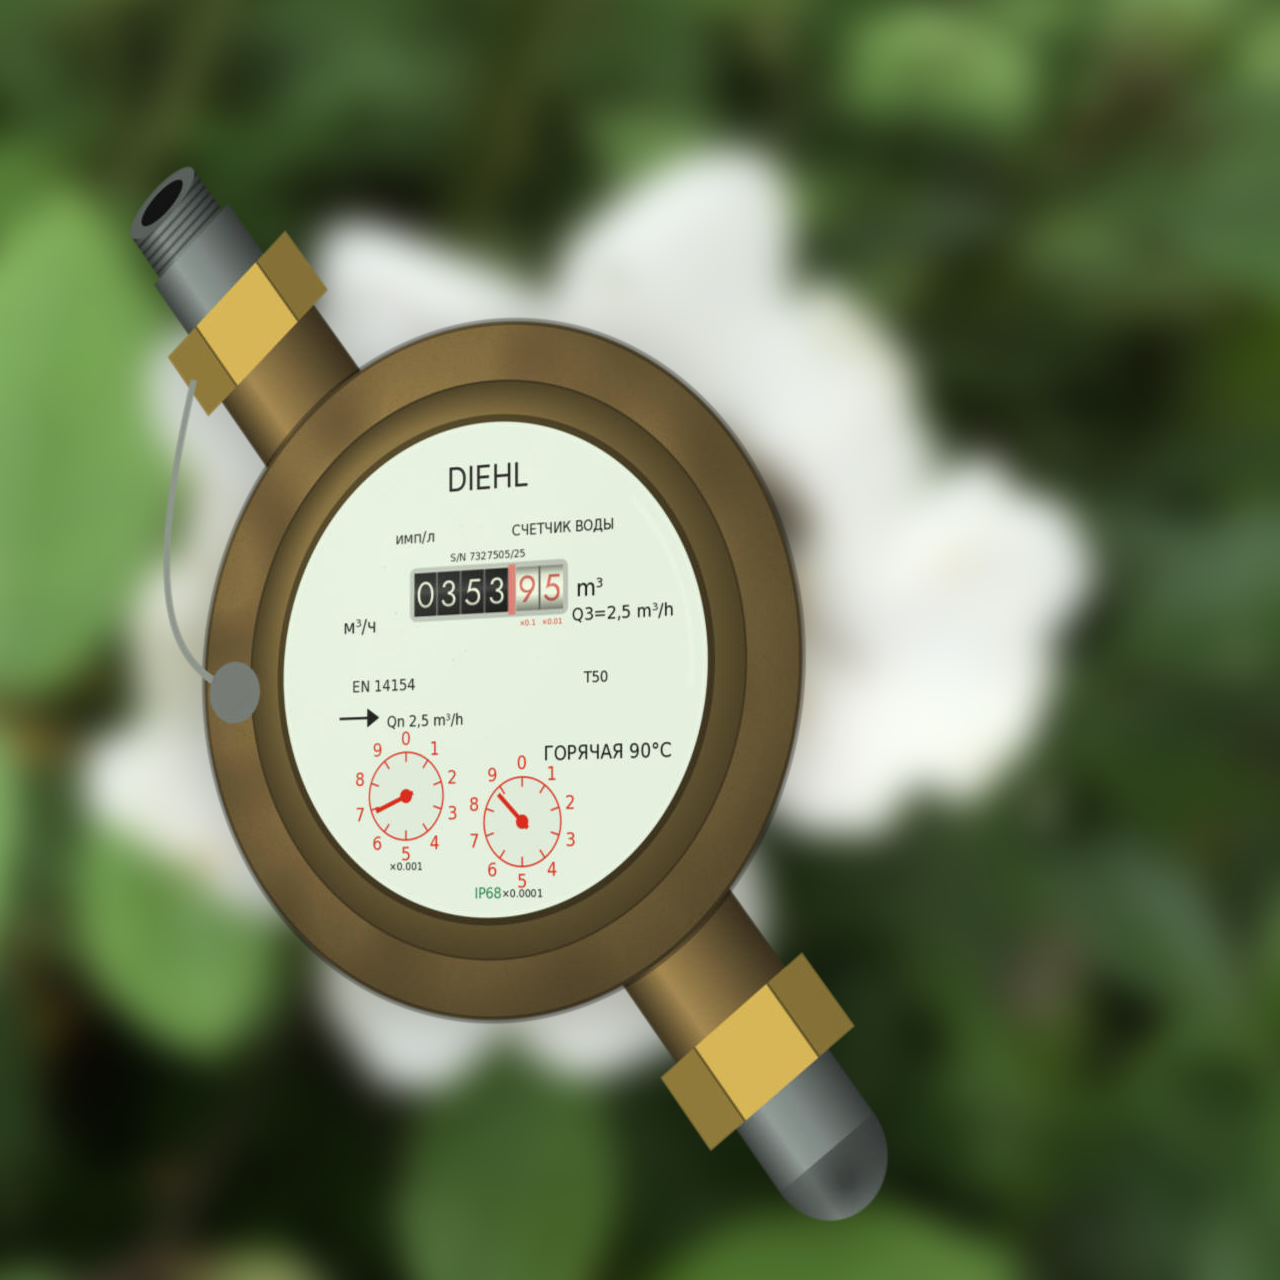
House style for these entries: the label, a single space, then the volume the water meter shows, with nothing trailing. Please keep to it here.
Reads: 353.9568 m³
